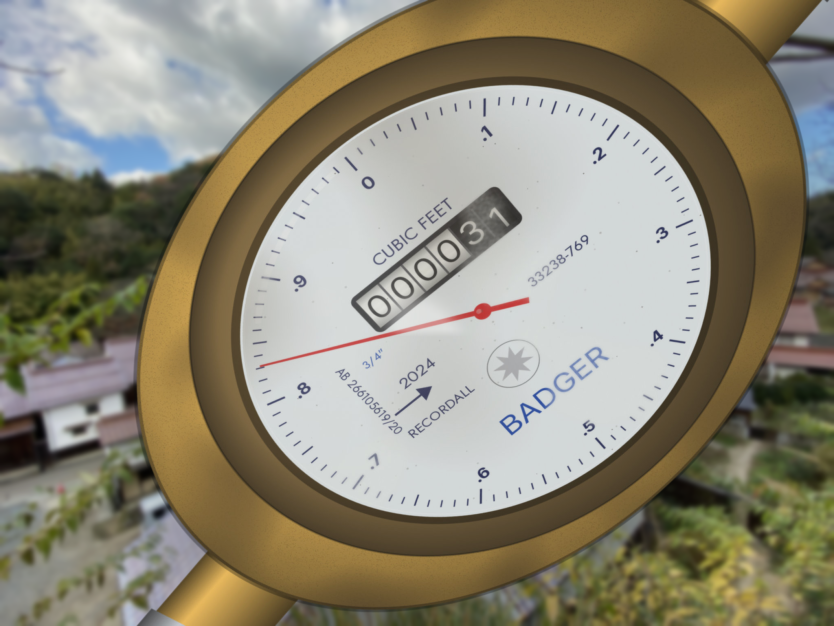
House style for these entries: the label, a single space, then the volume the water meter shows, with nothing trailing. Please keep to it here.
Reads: 30.83 ft³
